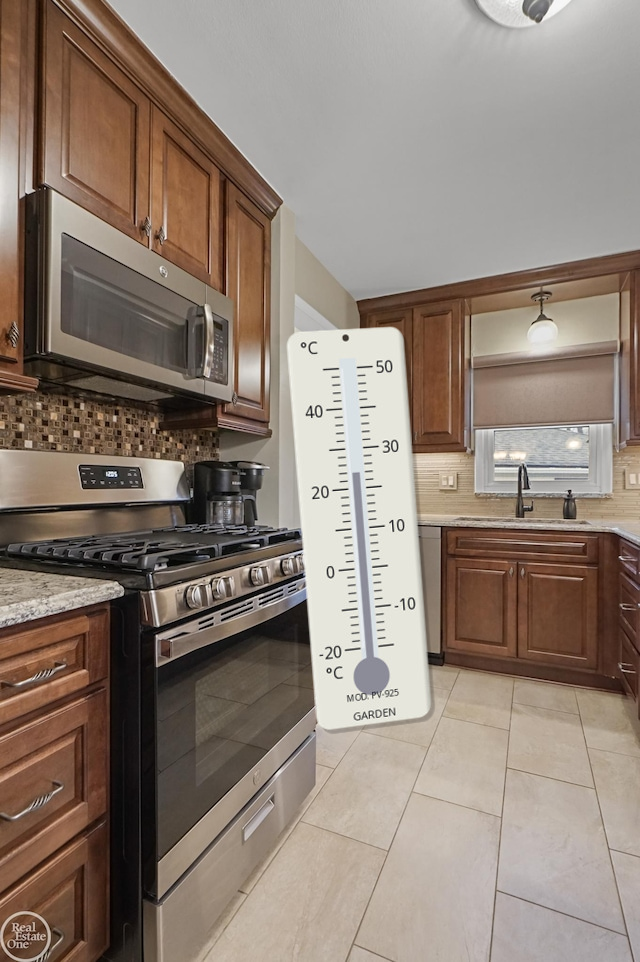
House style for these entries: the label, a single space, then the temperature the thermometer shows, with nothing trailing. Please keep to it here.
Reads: 24 °C
